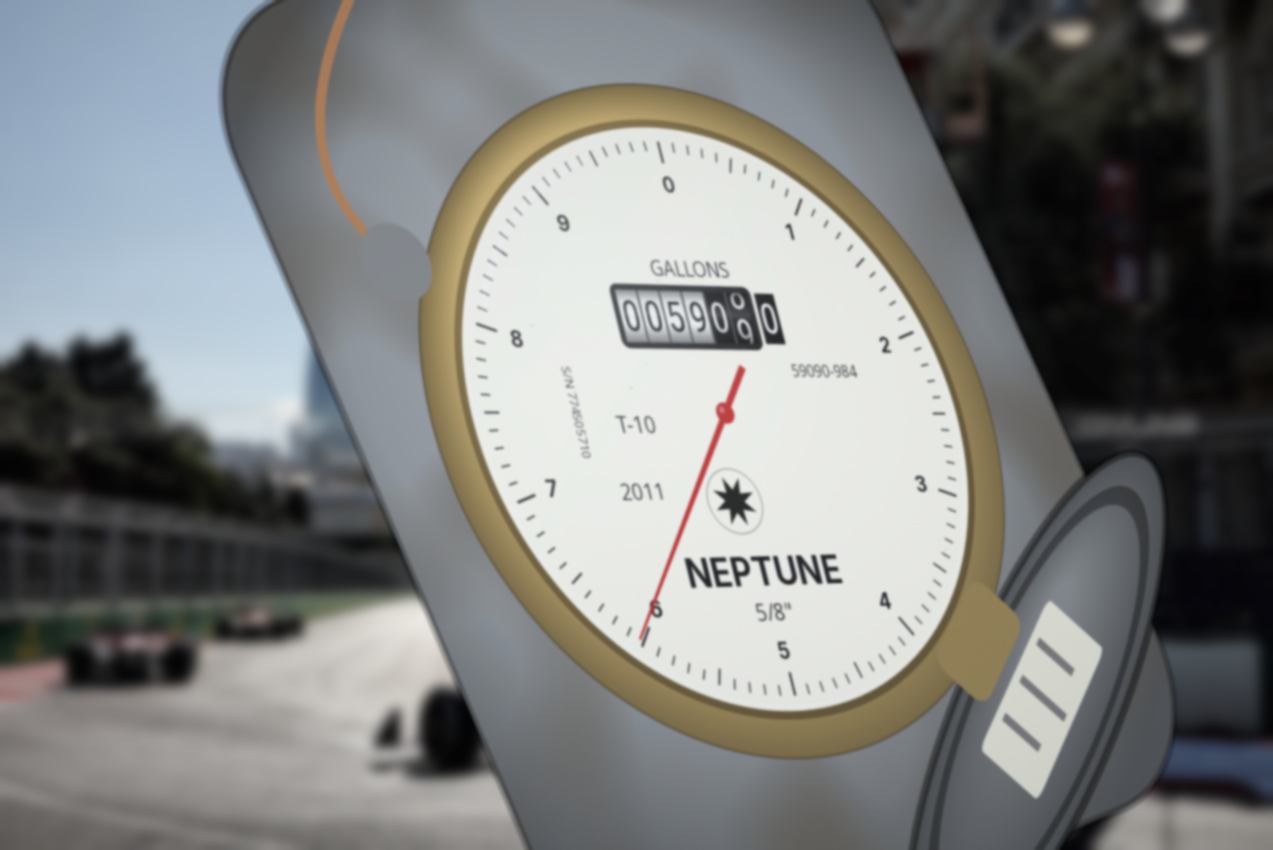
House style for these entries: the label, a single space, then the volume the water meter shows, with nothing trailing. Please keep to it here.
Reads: 59086.0 gal
